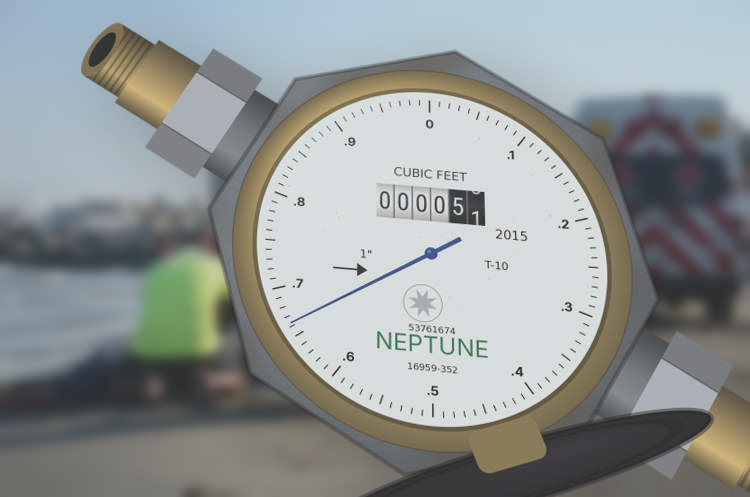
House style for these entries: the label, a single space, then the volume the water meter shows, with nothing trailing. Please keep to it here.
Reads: 50.66 ft³
